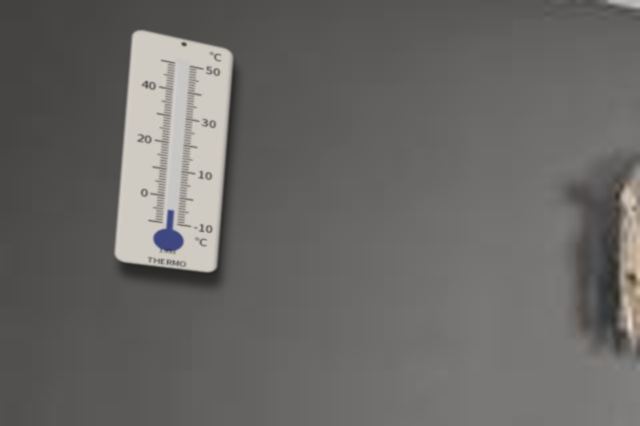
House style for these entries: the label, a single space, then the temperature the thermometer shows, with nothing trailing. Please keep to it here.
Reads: -5 °C
